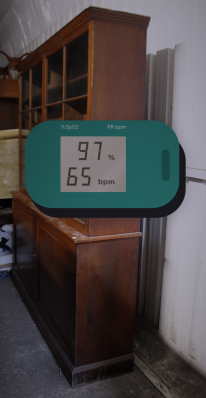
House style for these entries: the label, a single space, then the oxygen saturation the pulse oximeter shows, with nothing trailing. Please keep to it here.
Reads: 97 %
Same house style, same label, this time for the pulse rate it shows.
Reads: 65 bpm
